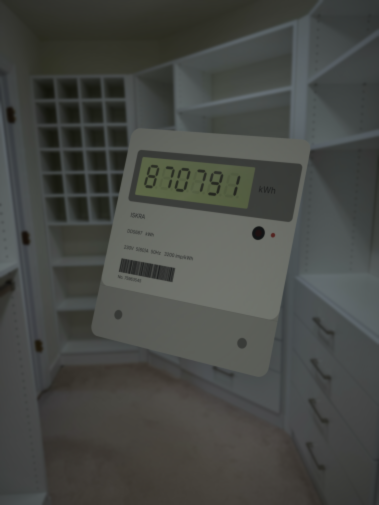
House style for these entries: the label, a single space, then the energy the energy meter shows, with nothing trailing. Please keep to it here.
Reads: 870791 kWh
